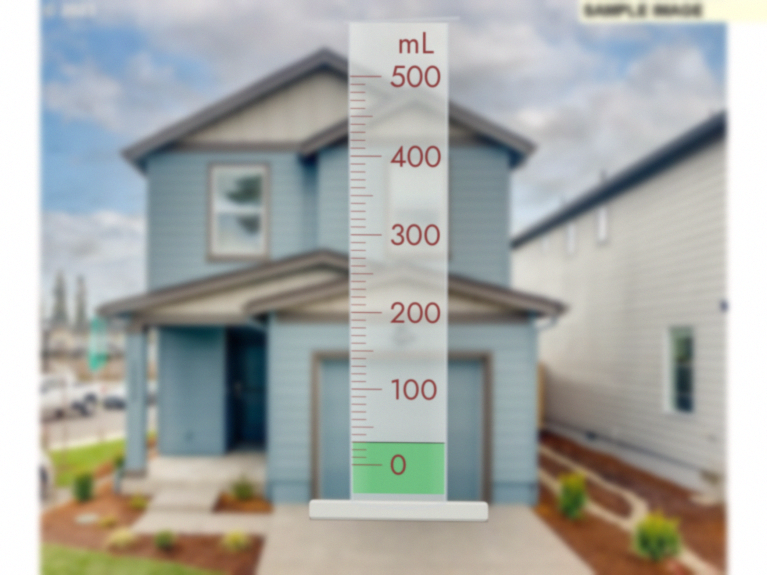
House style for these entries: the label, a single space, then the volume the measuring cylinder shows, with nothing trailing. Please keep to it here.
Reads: 30 mL
